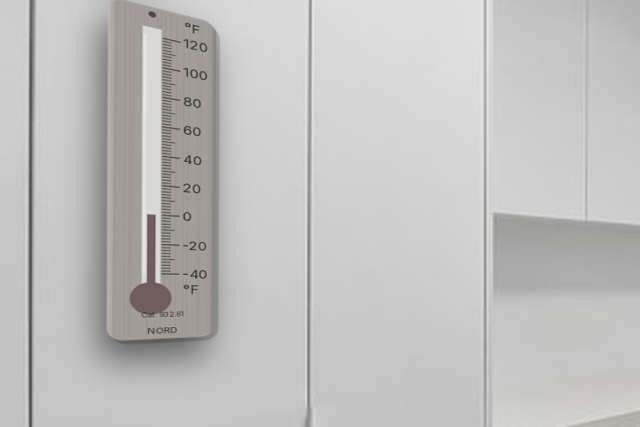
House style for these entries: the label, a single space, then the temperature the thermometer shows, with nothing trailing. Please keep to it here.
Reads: 0 °F
